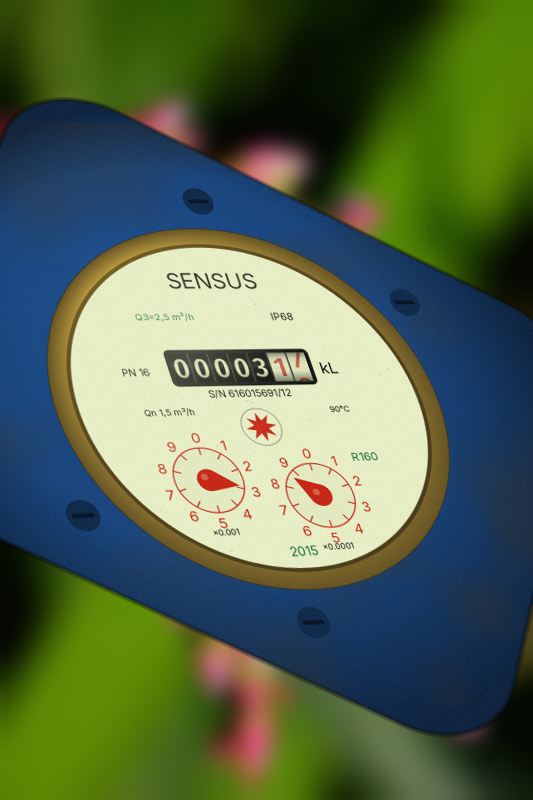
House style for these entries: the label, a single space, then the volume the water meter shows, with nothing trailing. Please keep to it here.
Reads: 3.1728 kL
